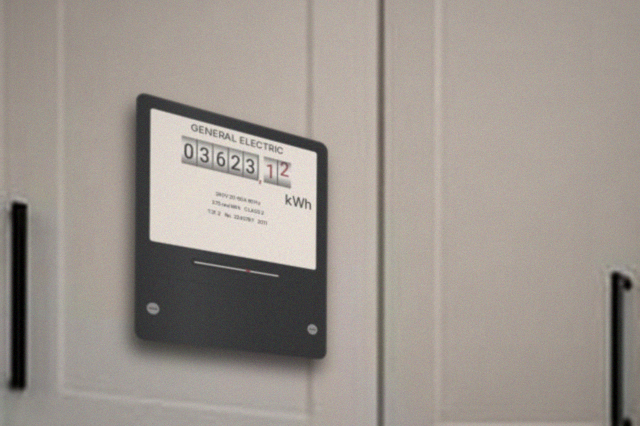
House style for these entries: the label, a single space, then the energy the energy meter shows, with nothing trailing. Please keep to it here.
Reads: 3623.12 kWh
